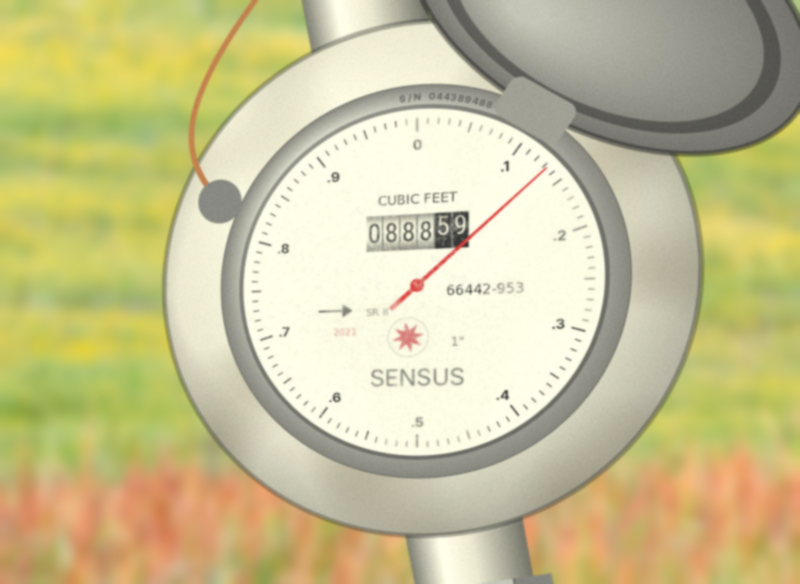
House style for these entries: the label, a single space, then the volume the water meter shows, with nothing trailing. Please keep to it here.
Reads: 88859.13 ft³
